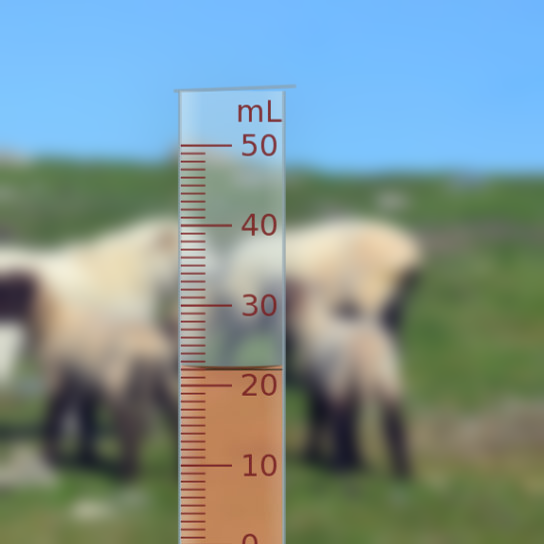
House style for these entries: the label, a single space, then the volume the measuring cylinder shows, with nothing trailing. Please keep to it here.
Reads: 22 mL
